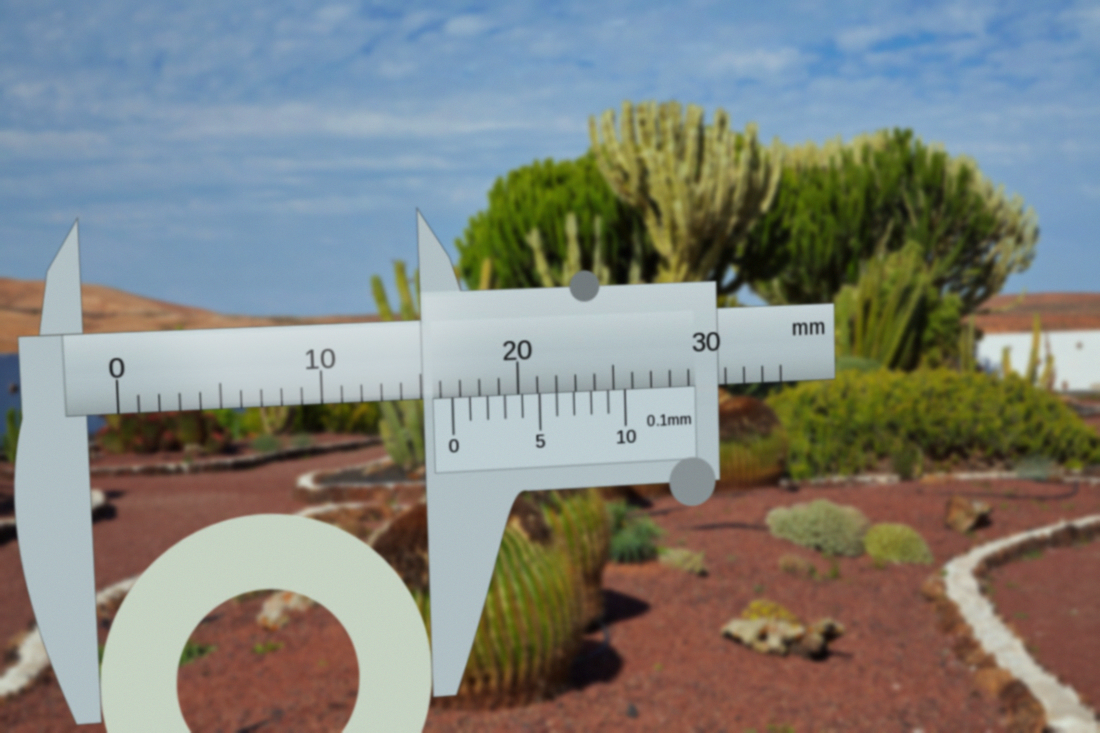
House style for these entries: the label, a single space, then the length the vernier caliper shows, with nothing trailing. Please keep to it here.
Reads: 16.6 mm
